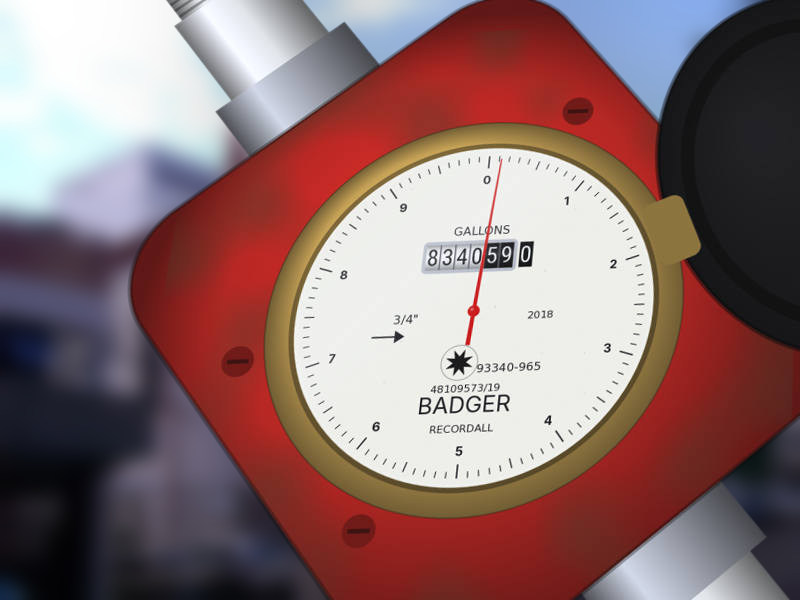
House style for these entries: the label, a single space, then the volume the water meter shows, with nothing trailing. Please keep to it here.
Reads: 8340590.1 gal
